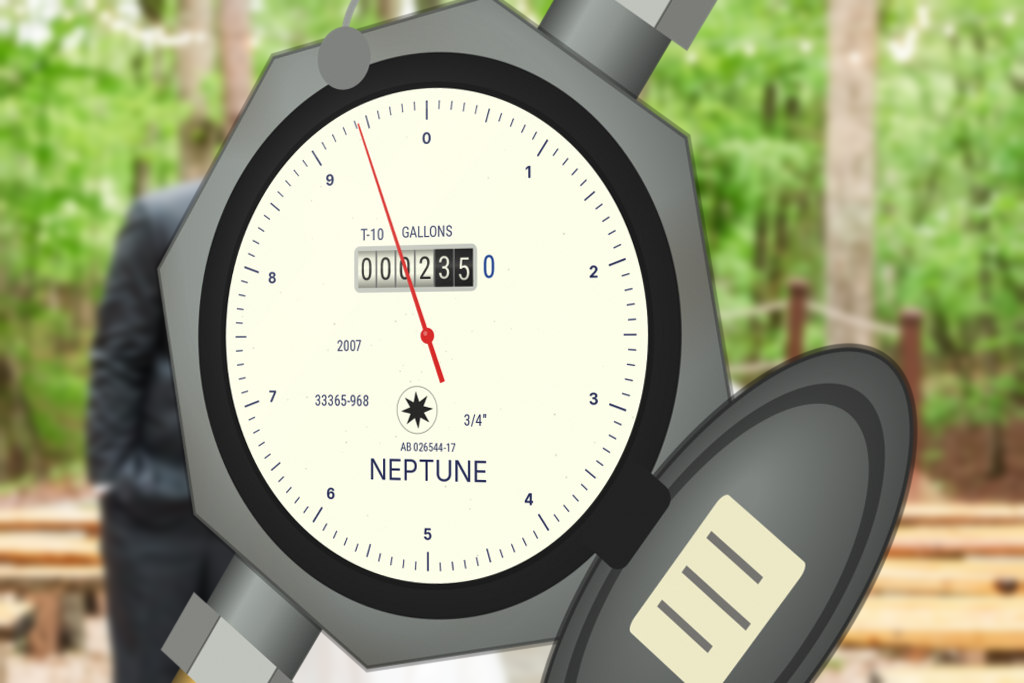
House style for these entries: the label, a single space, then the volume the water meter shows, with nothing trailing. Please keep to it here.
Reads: 2349.4 gal
